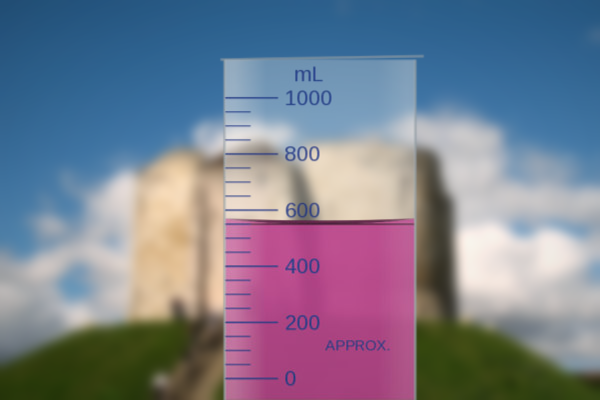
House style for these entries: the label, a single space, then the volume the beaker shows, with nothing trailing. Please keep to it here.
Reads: 550 mL
